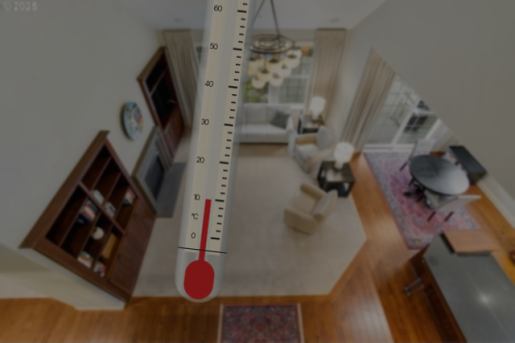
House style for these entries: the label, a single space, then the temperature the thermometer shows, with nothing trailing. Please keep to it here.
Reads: 10 °C
